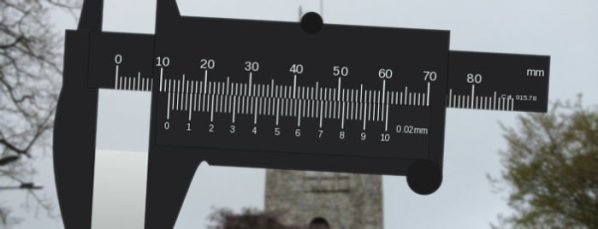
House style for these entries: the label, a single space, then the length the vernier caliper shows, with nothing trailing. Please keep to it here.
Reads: 12.0 mm
